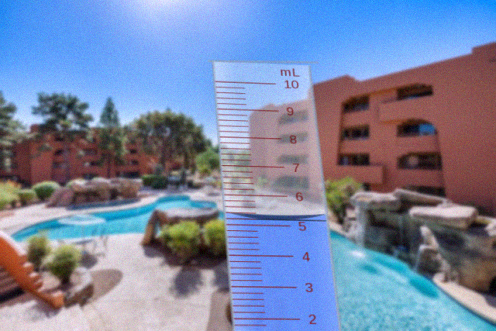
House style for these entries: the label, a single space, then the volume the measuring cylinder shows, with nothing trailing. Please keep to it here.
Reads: 5.2 mL
